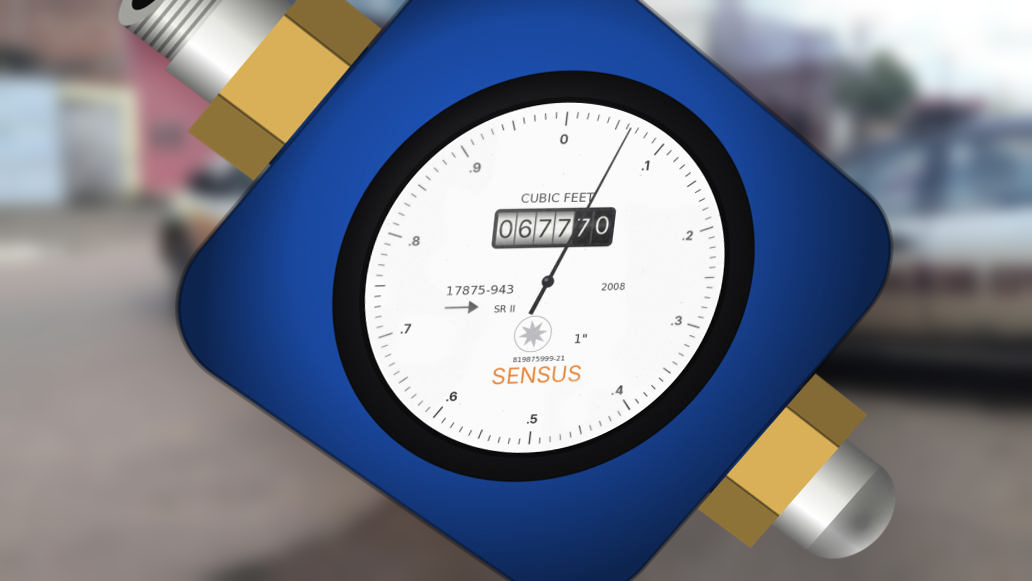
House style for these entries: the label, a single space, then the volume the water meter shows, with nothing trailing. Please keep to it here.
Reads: 67770.06 ft³
